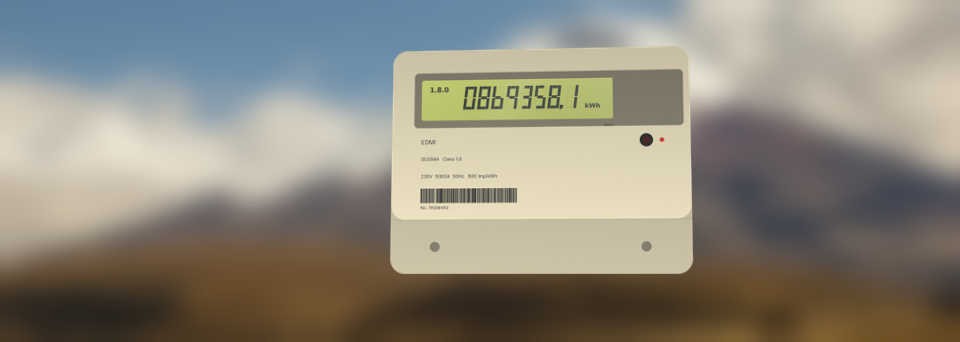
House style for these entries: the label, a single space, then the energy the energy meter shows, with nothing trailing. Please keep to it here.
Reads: 869358.1 kWh
